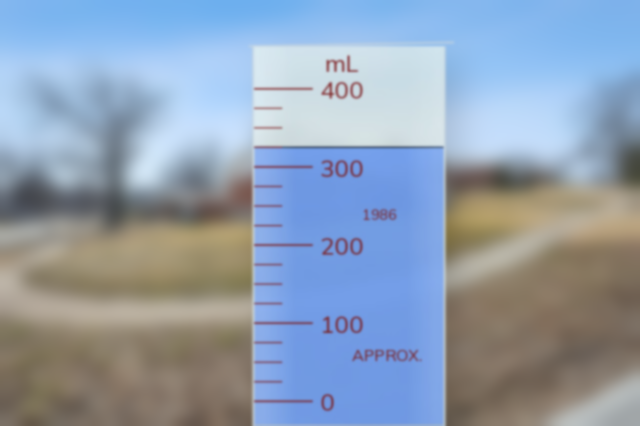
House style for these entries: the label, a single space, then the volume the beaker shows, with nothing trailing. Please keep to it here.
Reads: 325 mL
